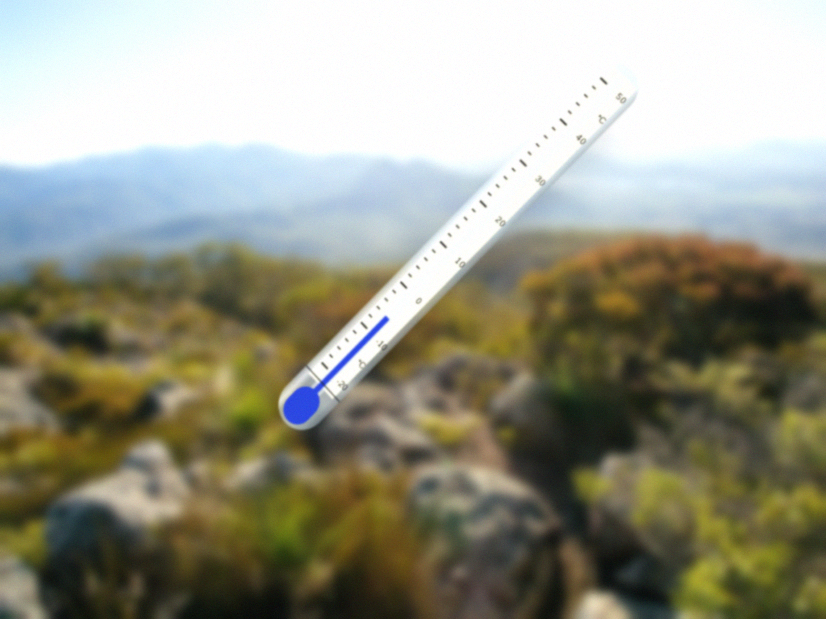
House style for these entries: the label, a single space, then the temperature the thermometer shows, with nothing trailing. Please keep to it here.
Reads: -6 °C
